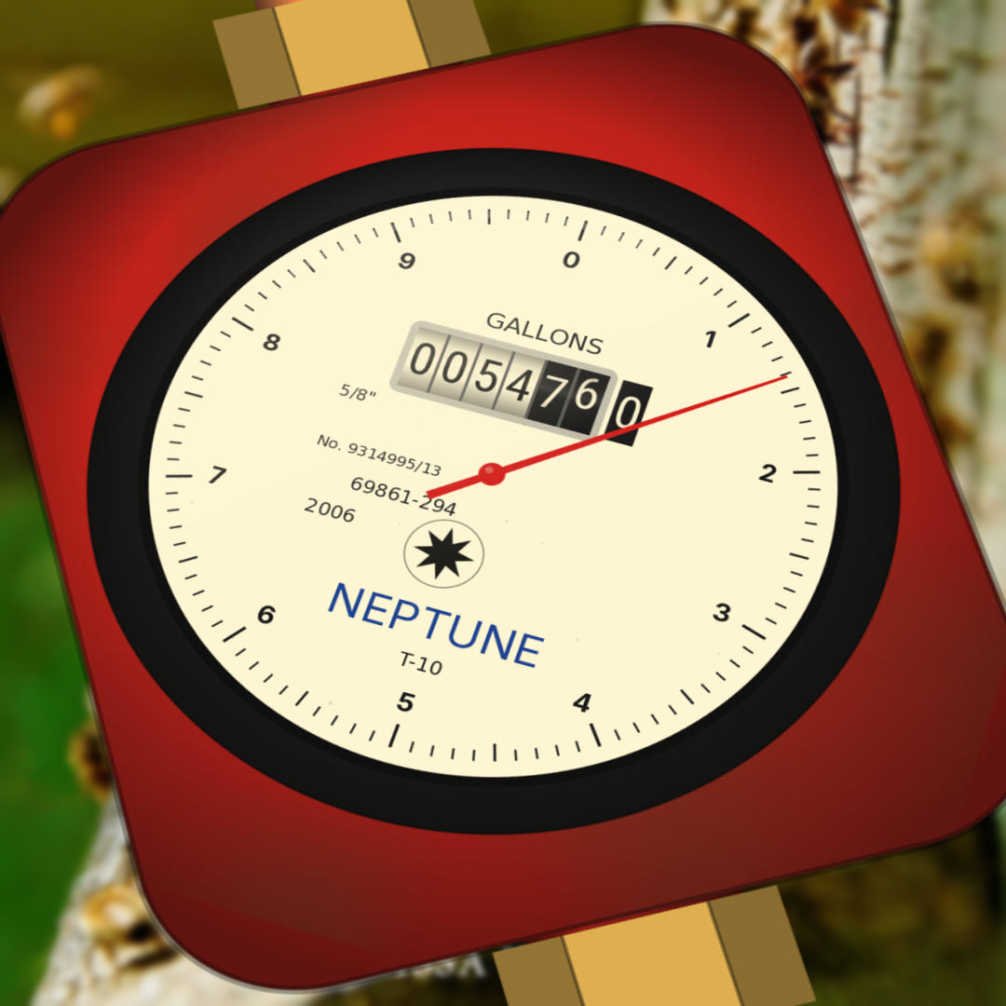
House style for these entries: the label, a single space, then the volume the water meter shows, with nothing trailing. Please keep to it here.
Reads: 54761.4 gal
